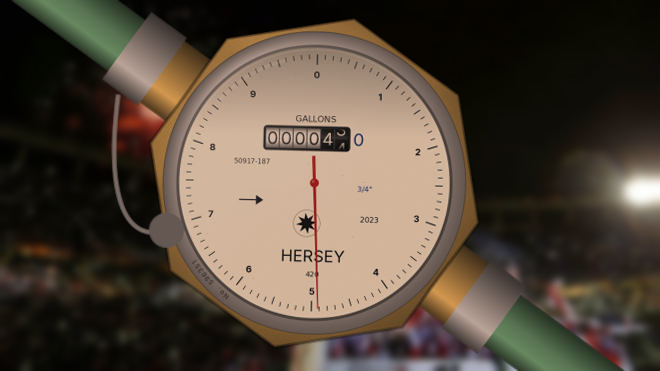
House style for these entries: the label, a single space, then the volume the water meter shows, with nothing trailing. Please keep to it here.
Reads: 434.9 gal
